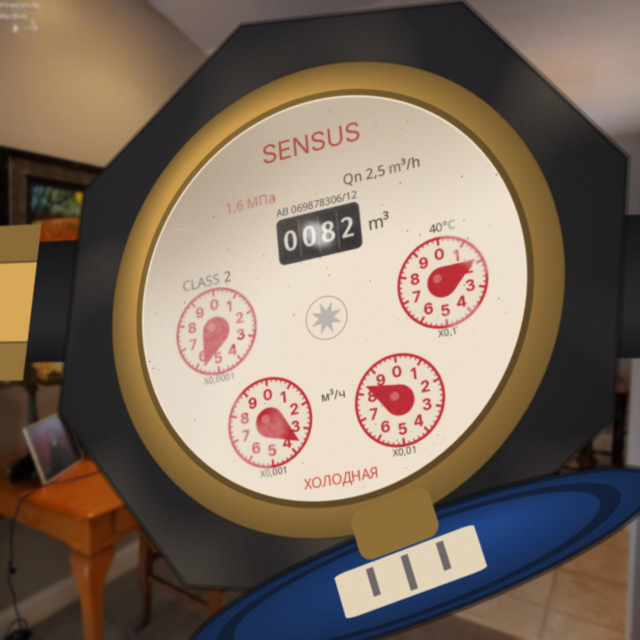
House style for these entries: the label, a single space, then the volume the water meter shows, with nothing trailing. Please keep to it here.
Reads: 82.1835 m³
